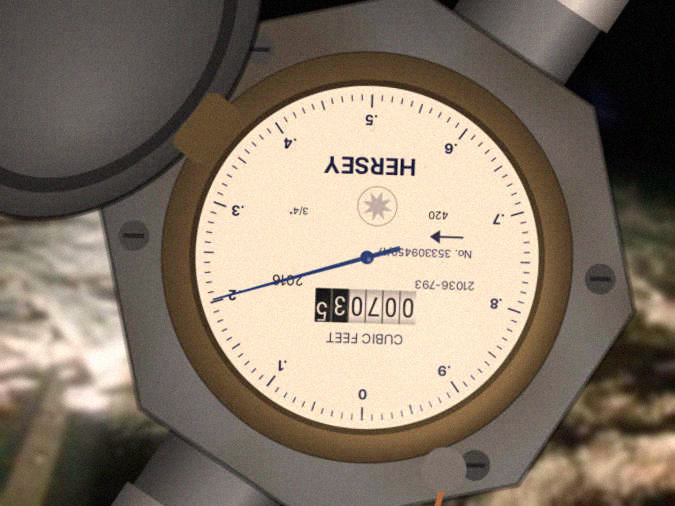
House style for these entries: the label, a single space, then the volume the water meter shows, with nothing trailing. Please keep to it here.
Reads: 7035.20 ft³
